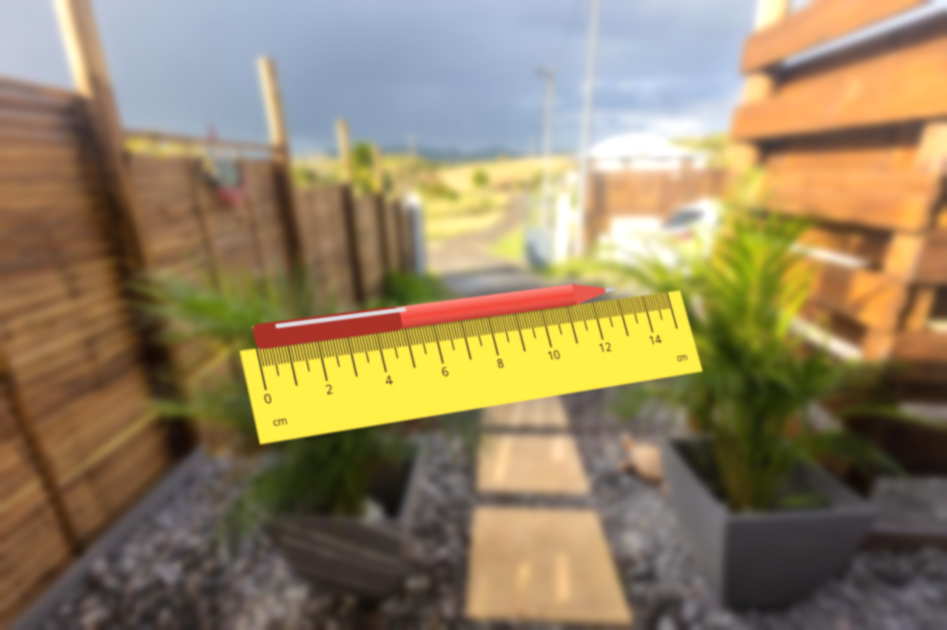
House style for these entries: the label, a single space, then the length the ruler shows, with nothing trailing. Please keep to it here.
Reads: 13 cm
